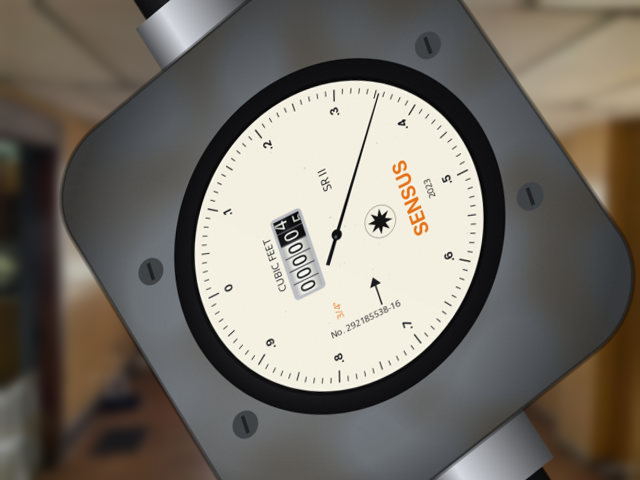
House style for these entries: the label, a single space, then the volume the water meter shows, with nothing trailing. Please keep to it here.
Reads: 4.35 ft³
